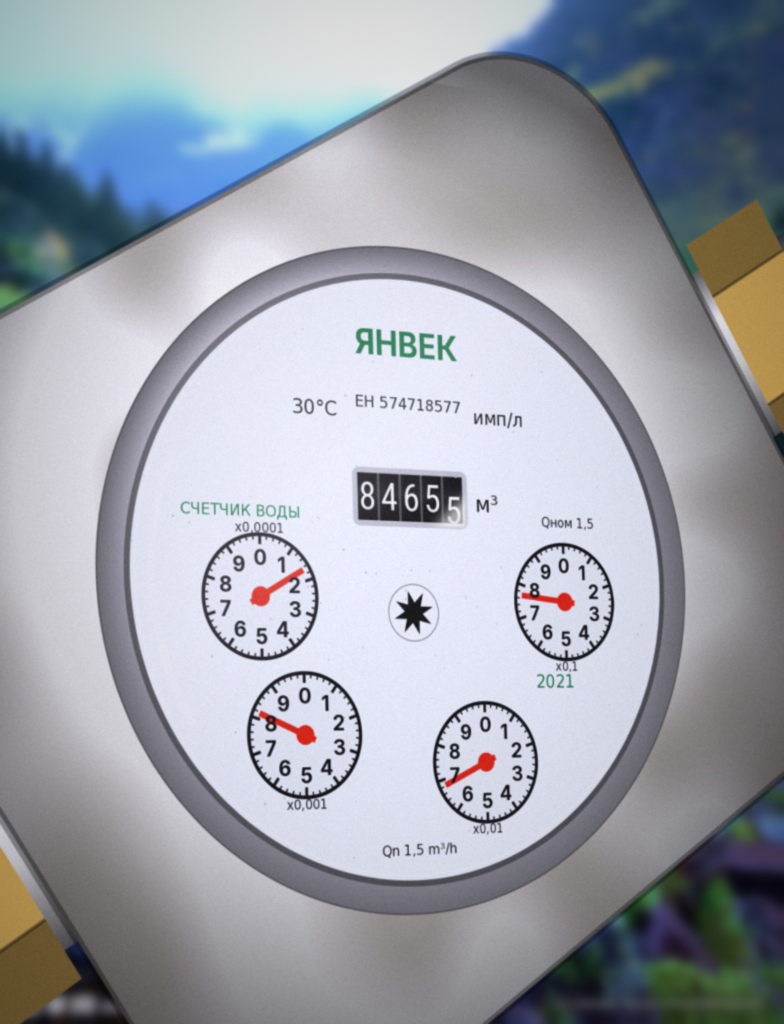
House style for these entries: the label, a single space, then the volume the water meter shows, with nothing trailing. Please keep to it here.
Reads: 84654.7681 m³
